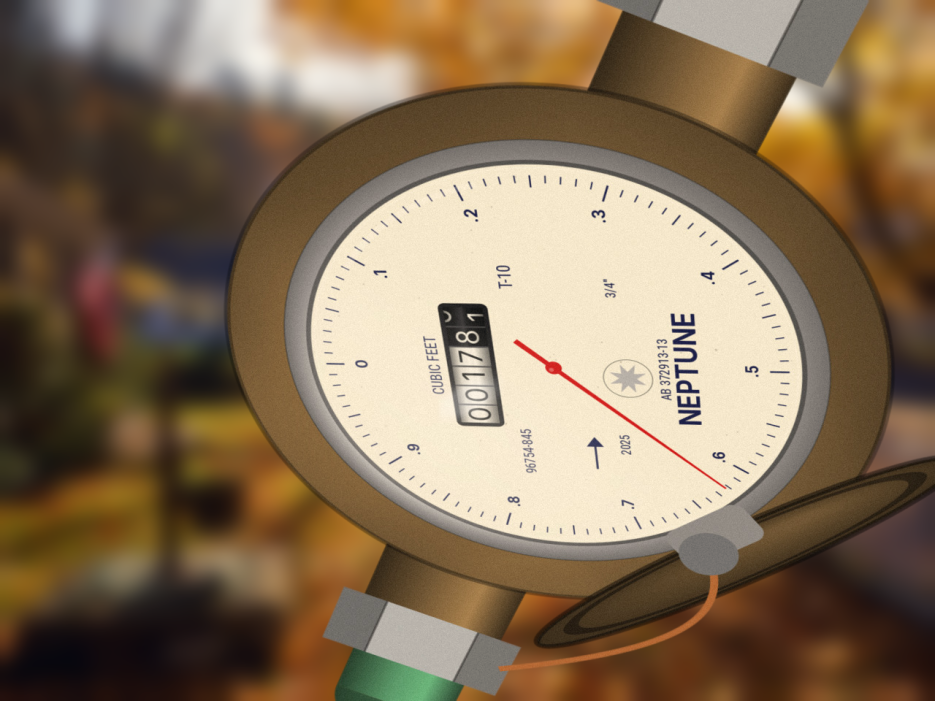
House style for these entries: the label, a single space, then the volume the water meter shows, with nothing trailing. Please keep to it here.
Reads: 1780.62 ft³
